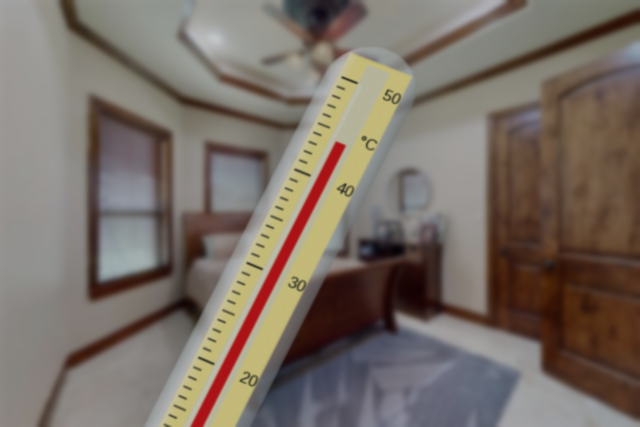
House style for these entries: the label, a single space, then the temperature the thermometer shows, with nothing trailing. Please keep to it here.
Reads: 44 °C
